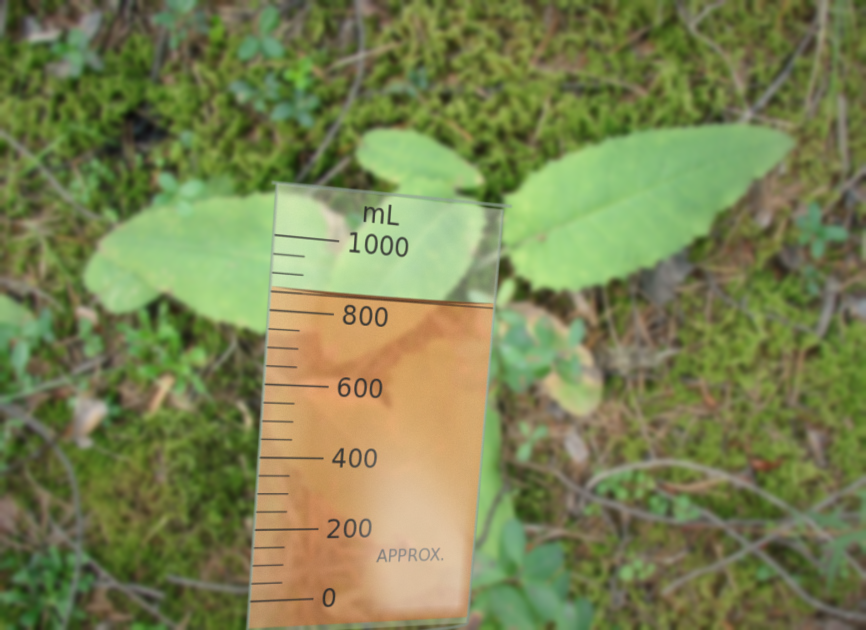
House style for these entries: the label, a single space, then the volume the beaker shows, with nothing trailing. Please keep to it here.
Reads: 850 mL
